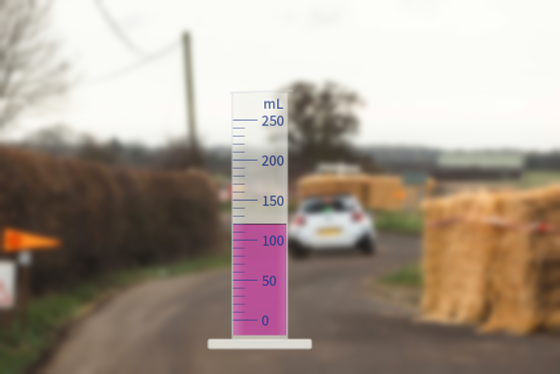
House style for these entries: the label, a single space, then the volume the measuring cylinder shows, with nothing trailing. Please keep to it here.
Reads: 120 mL
